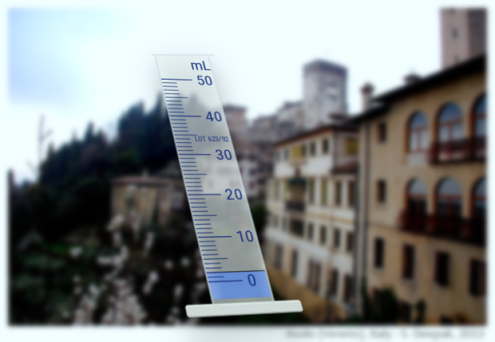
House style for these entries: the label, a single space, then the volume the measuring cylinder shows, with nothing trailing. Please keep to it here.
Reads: 2 mL
